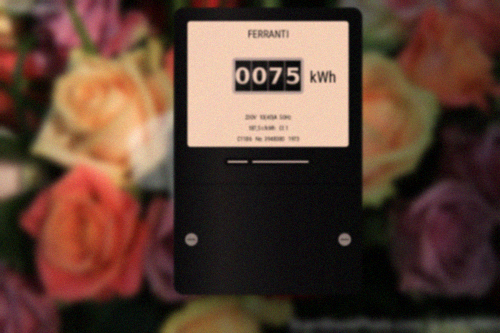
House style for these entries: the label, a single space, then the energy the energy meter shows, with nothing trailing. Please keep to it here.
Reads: 75 kWh
